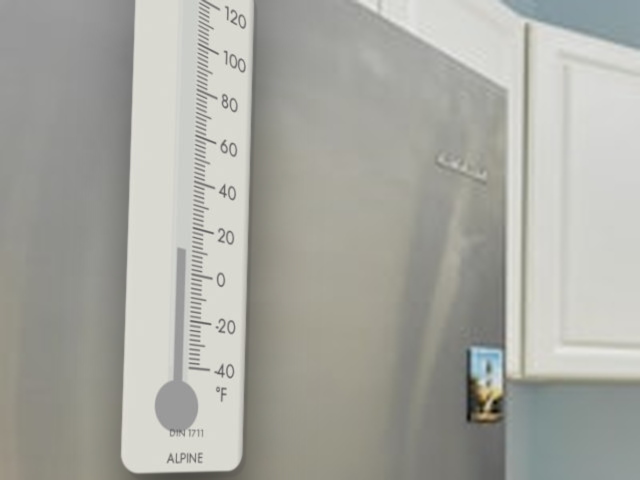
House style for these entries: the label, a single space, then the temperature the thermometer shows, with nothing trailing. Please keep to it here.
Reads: 10 °F
